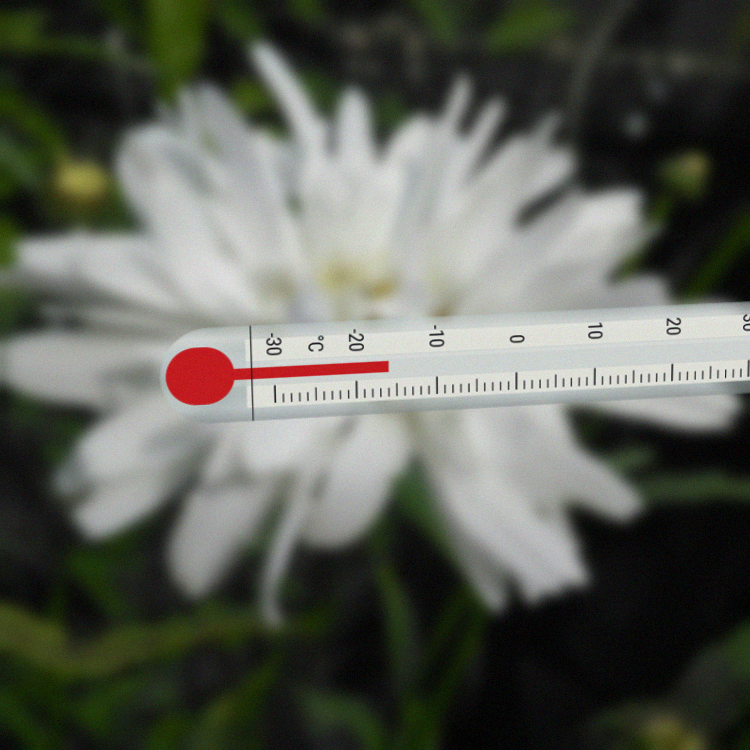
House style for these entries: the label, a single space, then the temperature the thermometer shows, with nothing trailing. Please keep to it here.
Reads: -16 °C
